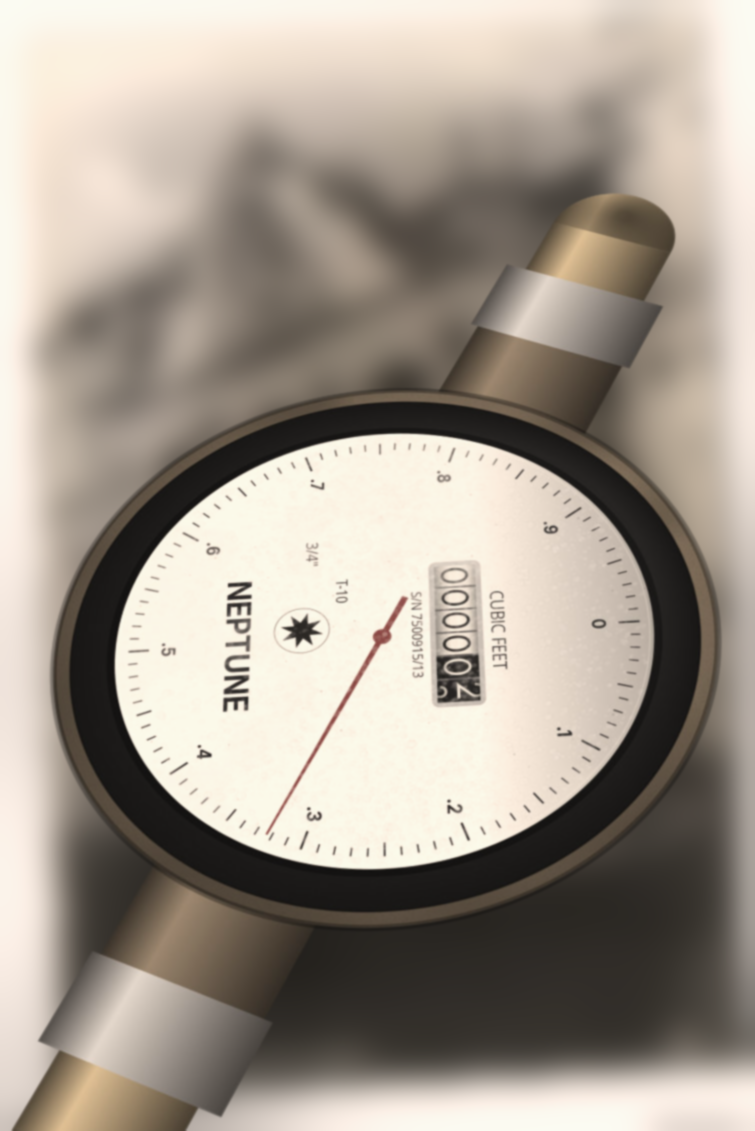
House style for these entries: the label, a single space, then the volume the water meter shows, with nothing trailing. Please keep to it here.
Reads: 2.32 ft³
